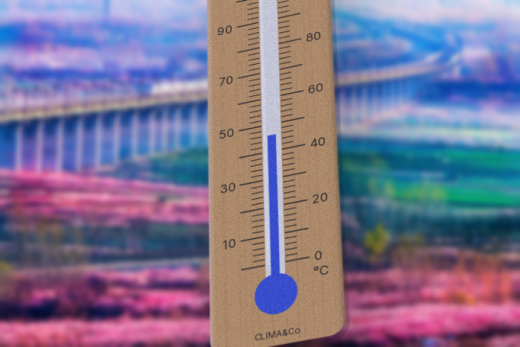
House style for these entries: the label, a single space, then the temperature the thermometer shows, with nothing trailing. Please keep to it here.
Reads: 46 °C
